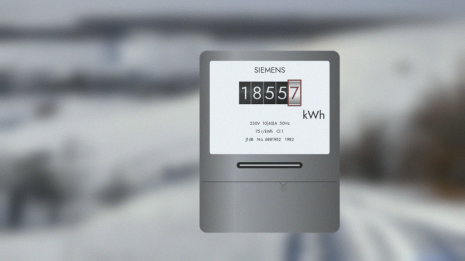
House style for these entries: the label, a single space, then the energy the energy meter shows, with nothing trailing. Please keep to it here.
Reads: 1855.7 kWh
